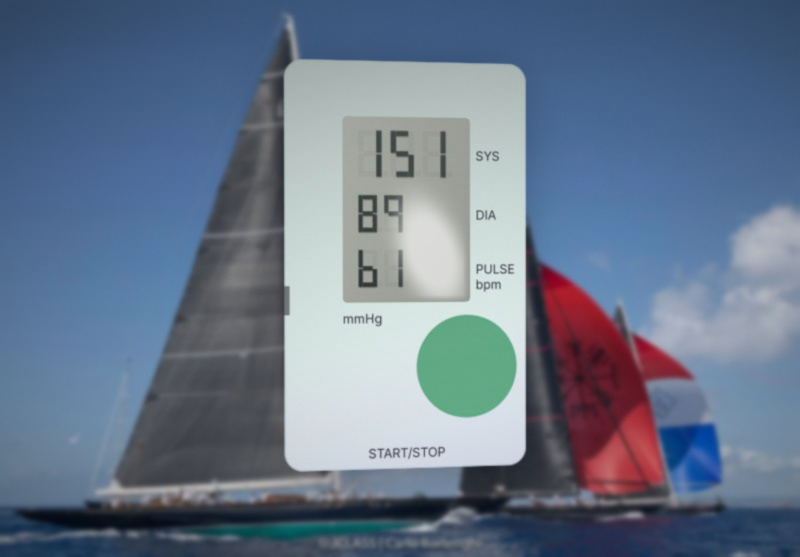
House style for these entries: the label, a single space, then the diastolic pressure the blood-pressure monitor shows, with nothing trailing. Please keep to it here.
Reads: 89 mmHg
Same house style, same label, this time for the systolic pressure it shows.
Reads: 151 mmHg
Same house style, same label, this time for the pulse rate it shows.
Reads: 61 bpm
